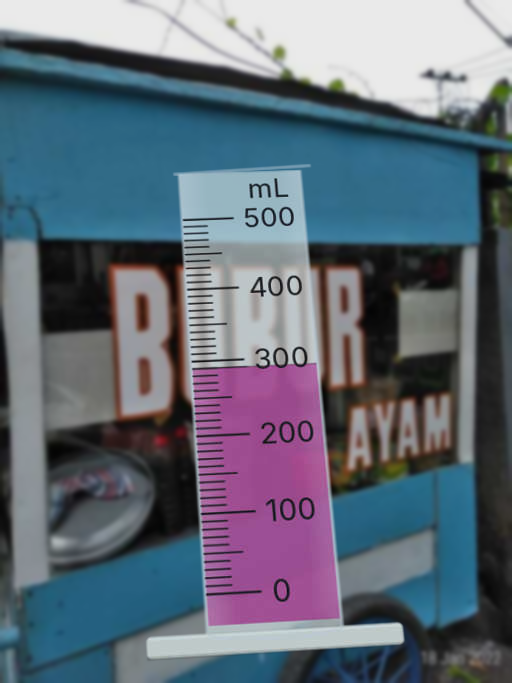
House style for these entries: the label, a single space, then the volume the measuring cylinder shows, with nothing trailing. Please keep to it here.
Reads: 290 mL
